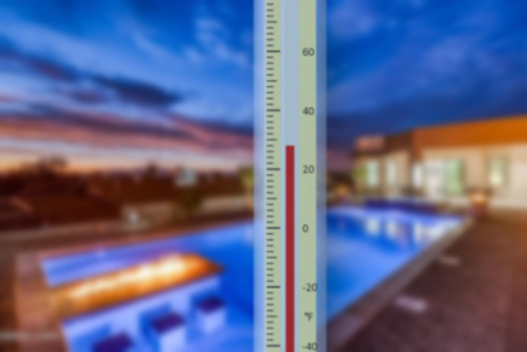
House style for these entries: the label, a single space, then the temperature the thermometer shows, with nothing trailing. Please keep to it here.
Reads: 28 °F
